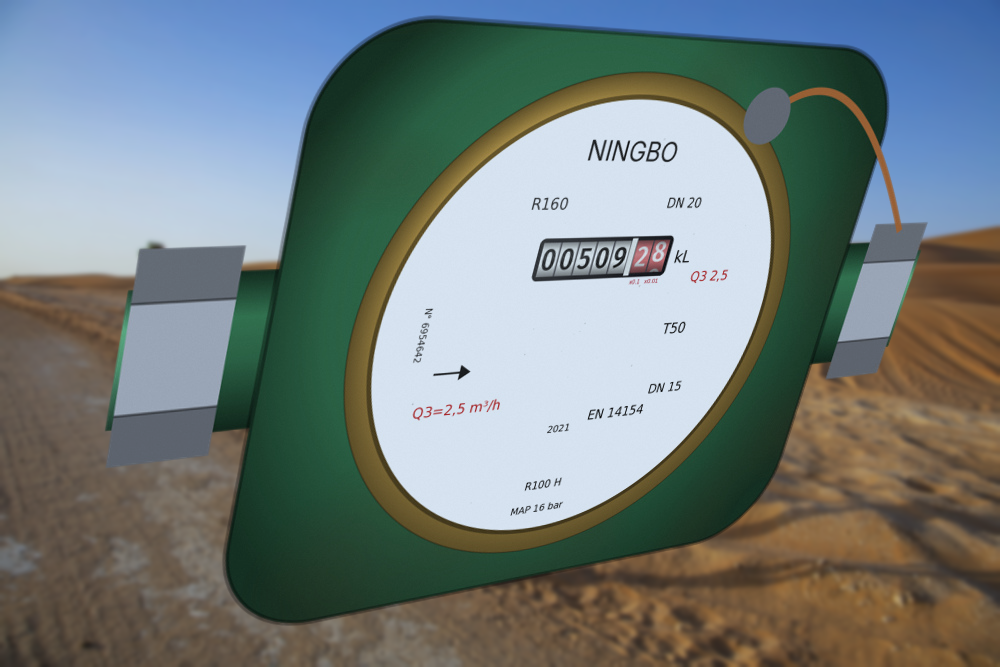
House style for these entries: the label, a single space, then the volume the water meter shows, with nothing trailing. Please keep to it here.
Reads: 509.28 kL
